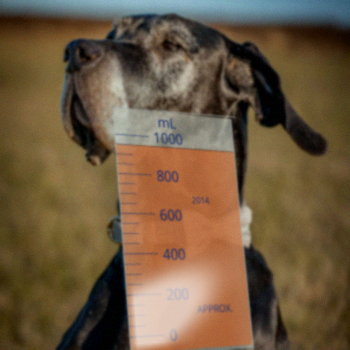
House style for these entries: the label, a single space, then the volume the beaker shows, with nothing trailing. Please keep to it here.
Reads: 950 mL
